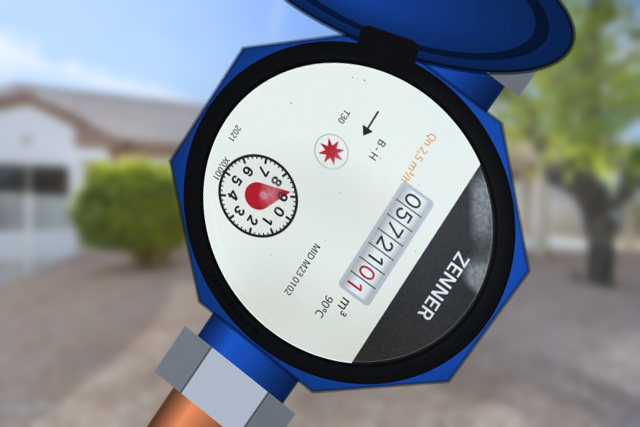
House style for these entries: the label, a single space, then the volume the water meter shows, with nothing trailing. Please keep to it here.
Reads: 5721.008 m³
